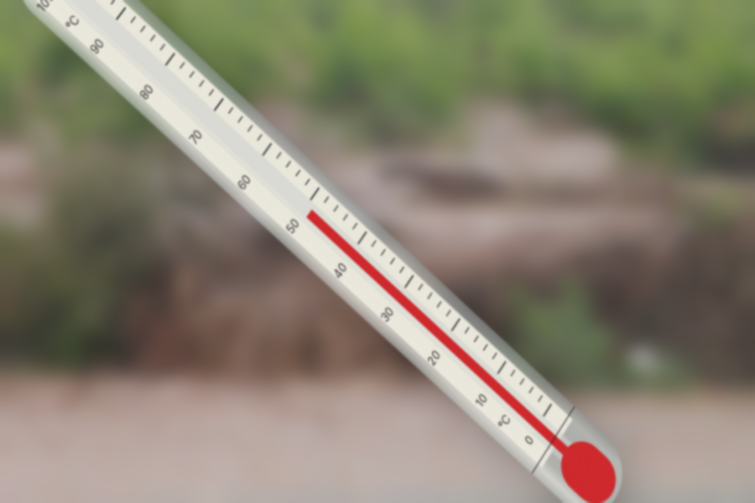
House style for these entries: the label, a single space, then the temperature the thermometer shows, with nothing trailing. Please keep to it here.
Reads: 49 °C
